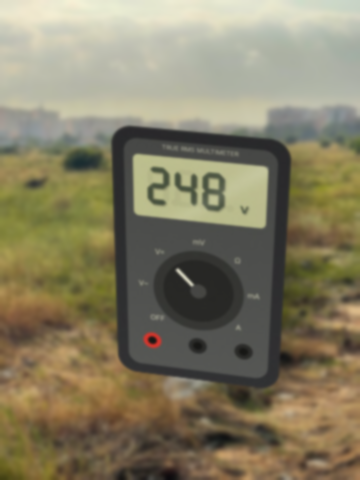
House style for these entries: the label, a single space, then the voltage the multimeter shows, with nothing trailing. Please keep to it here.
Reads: 248 V
